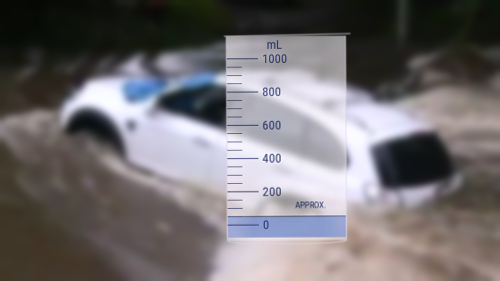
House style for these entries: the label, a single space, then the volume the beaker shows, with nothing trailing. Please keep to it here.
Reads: 50 mL
